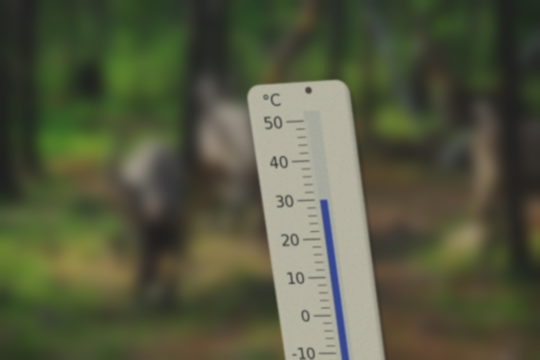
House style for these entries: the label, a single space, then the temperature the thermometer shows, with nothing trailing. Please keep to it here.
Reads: 30 °C
